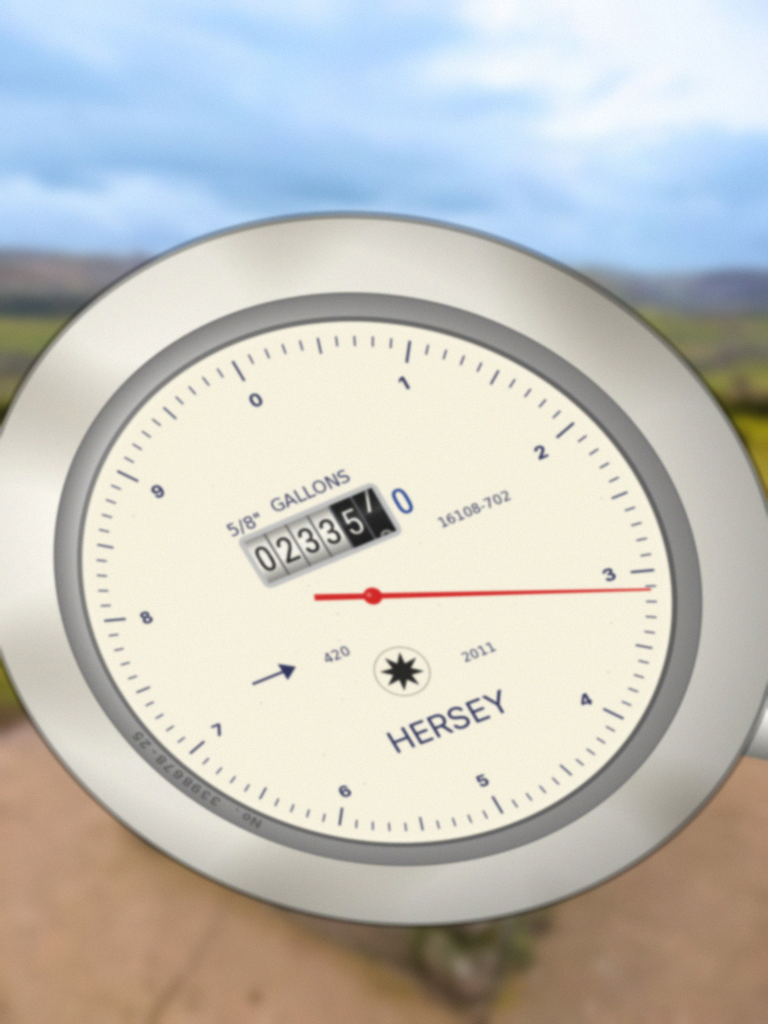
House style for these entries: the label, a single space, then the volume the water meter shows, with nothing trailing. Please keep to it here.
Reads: 233573.1 gal
